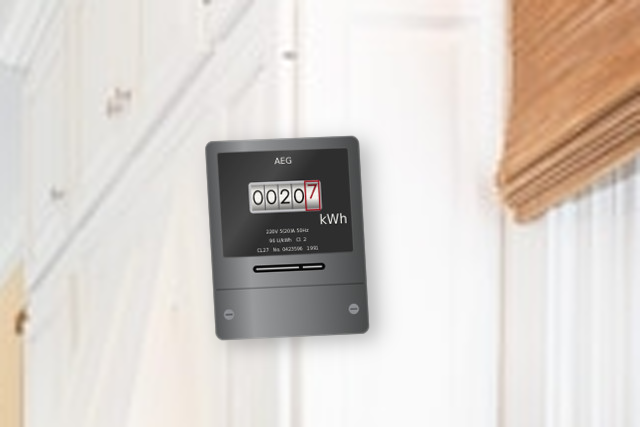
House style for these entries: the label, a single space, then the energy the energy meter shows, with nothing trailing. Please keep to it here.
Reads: 20.7 kWh
